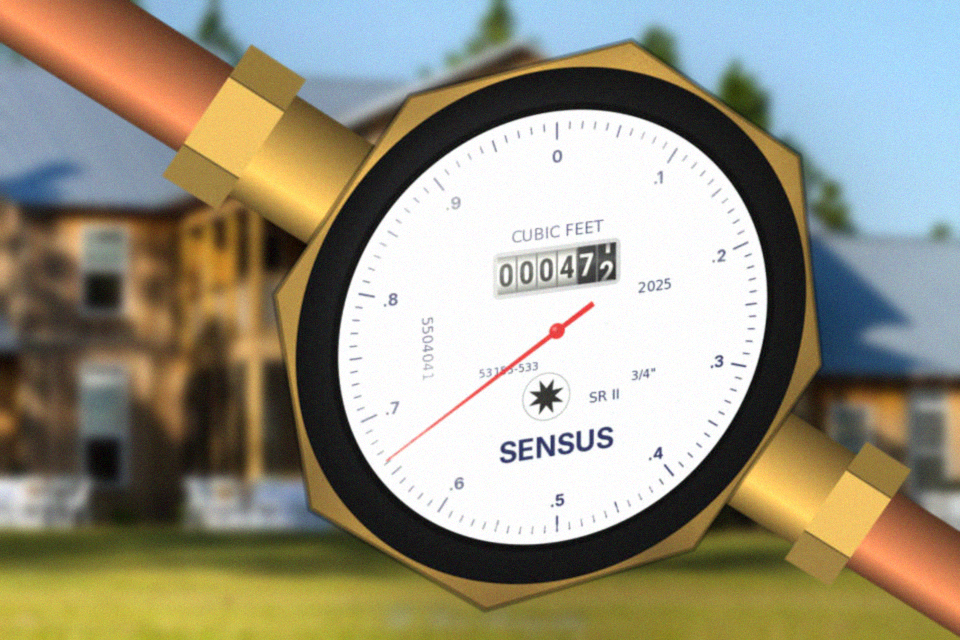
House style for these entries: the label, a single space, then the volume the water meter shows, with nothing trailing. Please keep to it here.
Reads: 471.66 ft³
